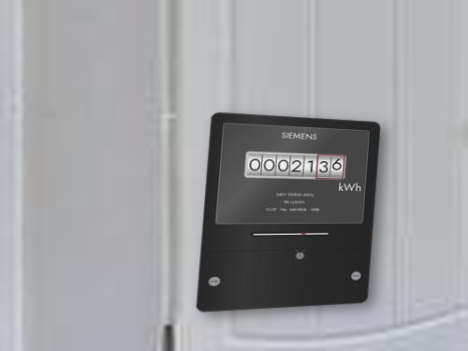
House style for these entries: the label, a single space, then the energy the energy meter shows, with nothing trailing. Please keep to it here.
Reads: 21.36 kWh
